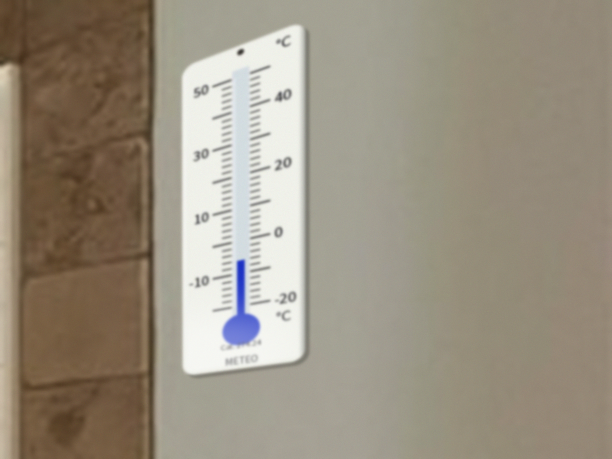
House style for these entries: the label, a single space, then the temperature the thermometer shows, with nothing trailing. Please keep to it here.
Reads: -6 °C
